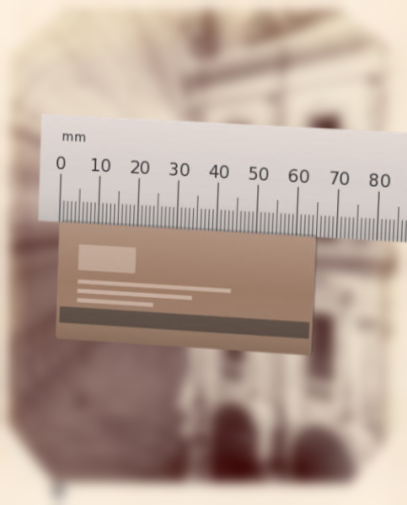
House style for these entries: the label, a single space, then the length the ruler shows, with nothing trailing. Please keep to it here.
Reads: 65 mm
